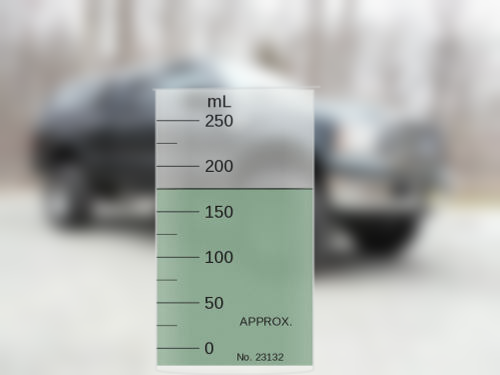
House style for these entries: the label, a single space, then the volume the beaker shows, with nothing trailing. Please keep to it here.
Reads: 175 mL
